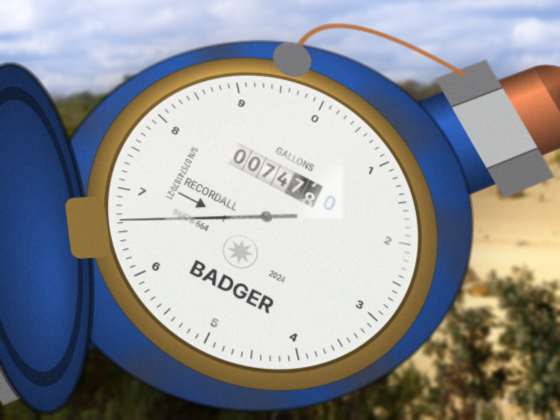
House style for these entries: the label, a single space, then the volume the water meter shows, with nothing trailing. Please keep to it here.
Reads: 74776.6 gal
